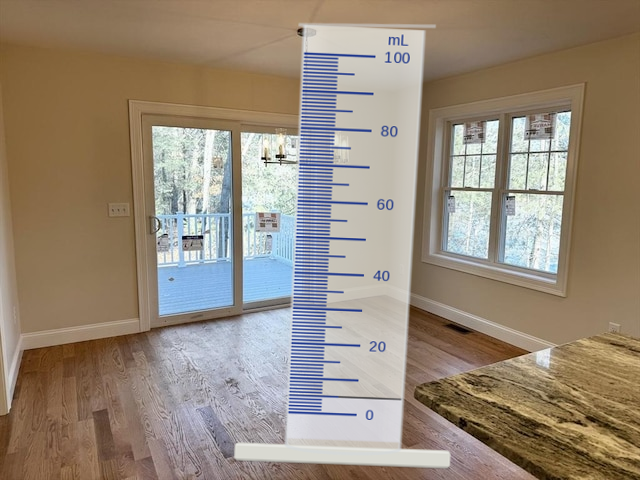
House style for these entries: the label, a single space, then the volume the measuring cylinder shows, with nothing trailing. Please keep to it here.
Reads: 5 mL
